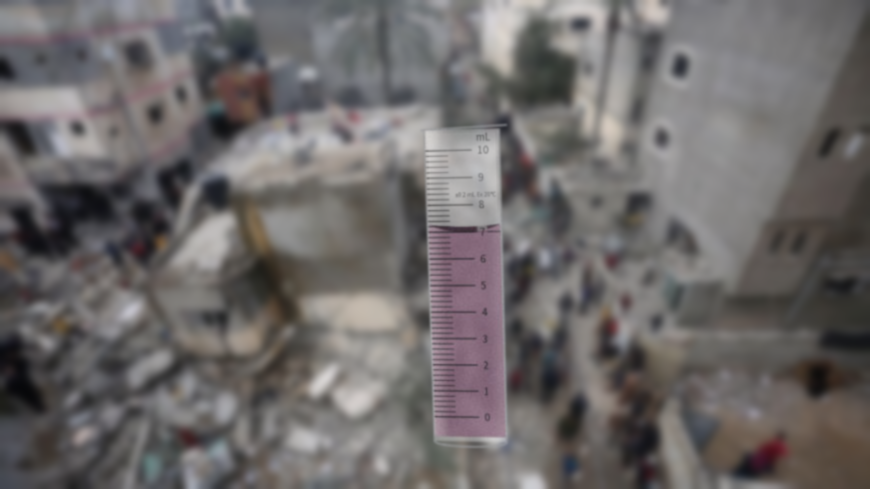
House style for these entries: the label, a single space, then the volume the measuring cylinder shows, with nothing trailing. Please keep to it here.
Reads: 7 mL
